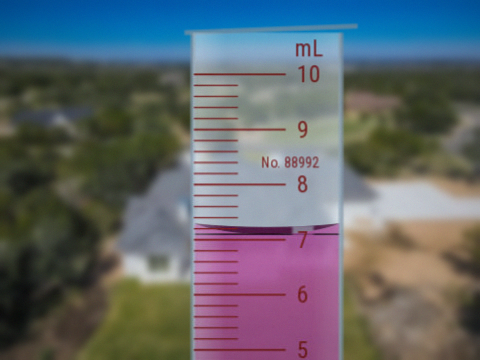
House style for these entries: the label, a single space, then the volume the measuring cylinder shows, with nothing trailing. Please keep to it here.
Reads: 7.1 mL
